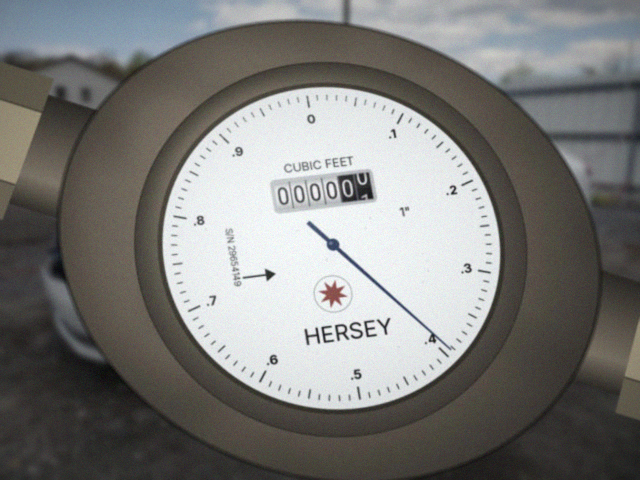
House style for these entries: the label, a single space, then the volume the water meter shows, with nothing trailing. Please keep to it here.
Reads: 0.39 ft³
